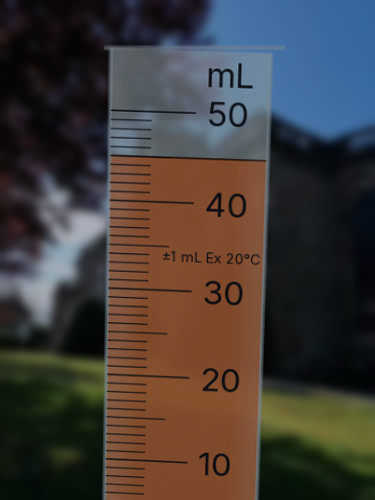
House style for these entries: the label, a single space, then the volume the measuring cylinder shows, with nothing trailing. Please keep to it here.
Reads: 45 mL
